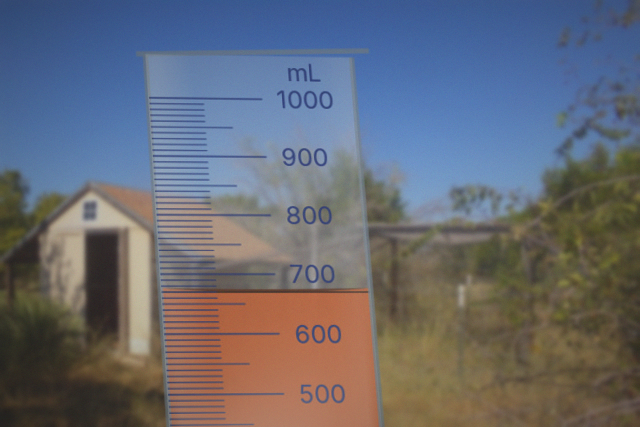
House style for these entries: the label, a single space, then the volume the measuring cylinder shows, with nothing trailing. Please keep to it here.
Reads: 670 mL
